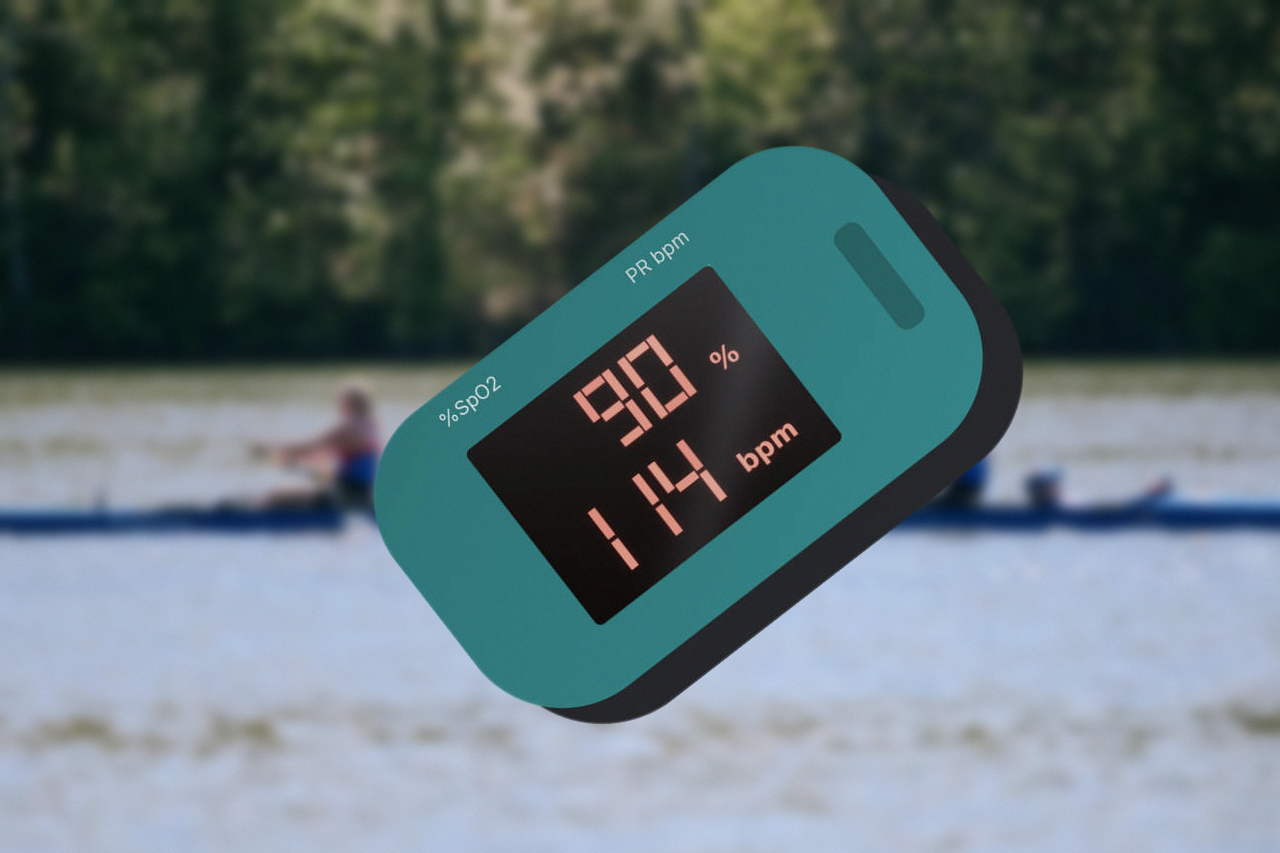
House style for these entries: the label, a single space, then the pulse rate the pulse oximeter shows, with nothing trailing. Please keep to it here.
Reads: 114 bpm
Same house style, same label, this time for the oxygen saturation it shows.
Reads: 90 %
